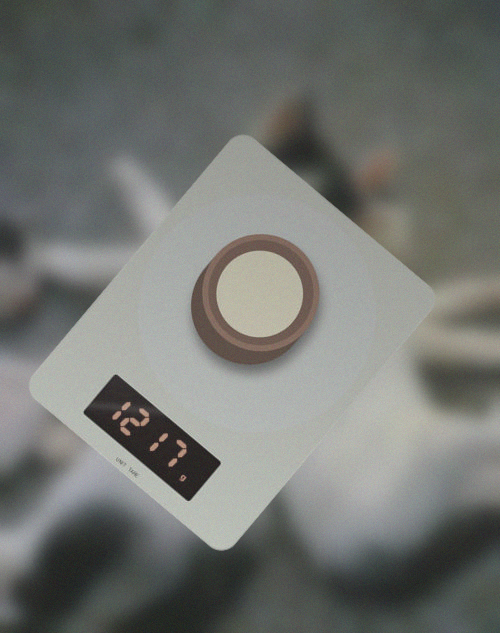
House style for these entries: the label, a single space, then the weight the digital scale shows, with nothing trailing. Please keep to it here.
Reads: 1217 g
